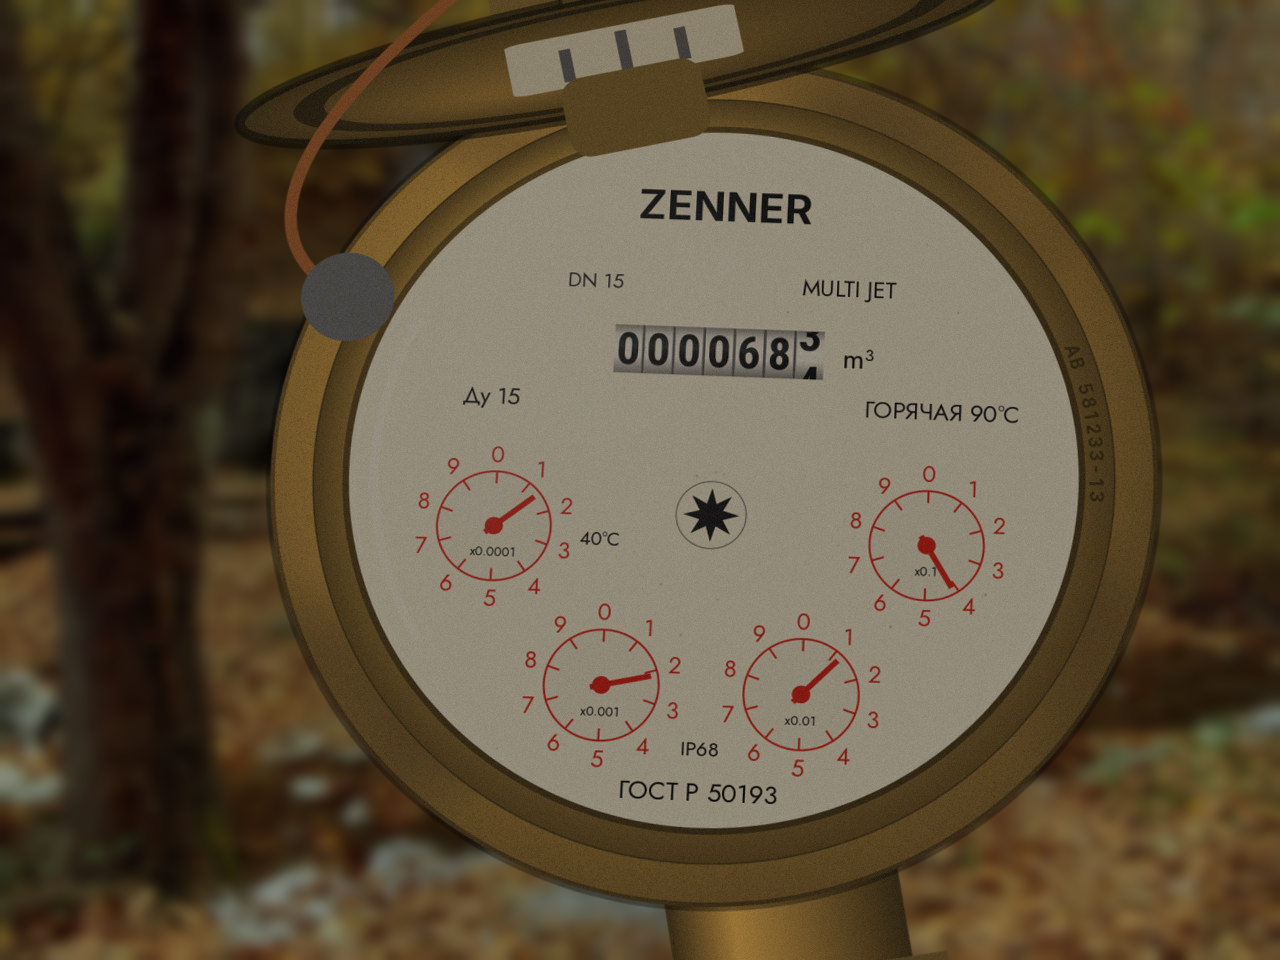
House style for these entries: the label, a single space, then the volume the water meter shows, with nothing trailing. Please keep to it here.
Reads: 683.4121 m³
